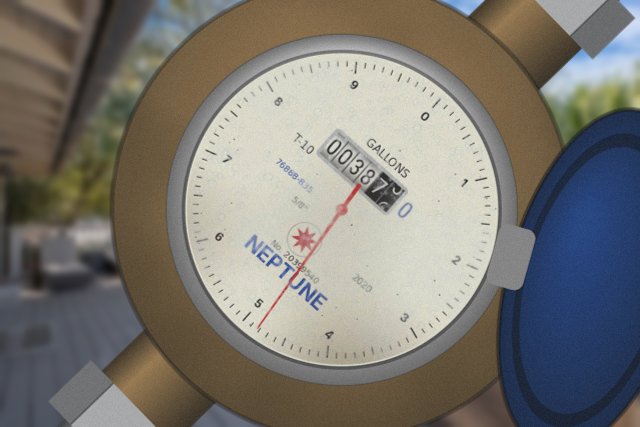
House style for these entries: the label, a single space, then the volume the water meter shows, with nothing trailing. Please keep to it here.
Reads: 38754.8 gal
